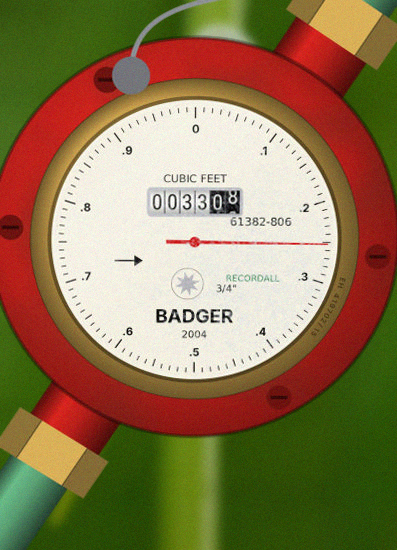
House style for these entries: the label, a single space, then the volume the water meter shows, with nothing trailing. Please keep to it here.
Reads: 3308.25 ft³
